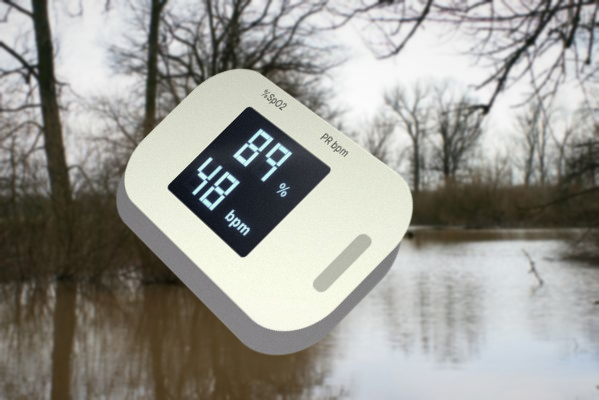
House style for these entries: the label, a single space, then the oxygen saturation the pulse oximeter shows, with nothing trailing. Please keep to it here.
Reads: 89 %
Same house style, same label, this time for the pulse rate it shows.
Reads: 48 bpm
